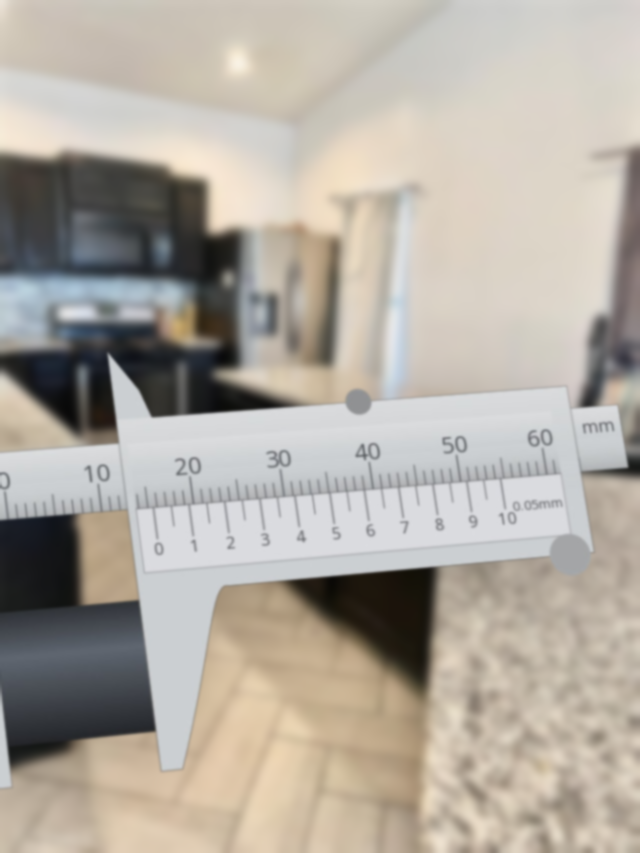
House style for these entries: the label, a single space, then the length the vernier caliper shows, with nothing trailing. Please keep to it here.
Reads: 15.6 mm
